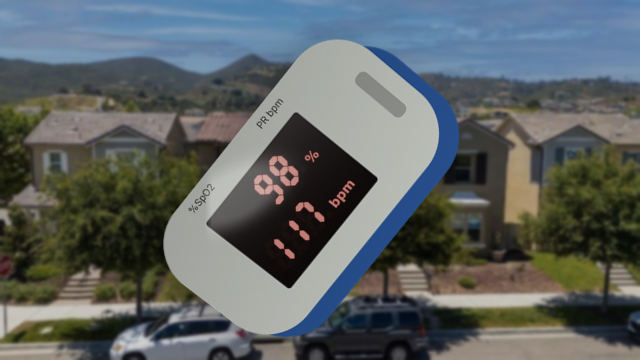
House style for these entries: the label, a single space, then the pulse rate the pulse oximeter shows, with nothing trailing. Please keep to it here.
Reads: 117 bpm
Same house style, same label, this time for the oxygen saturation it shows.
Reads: 98 %
